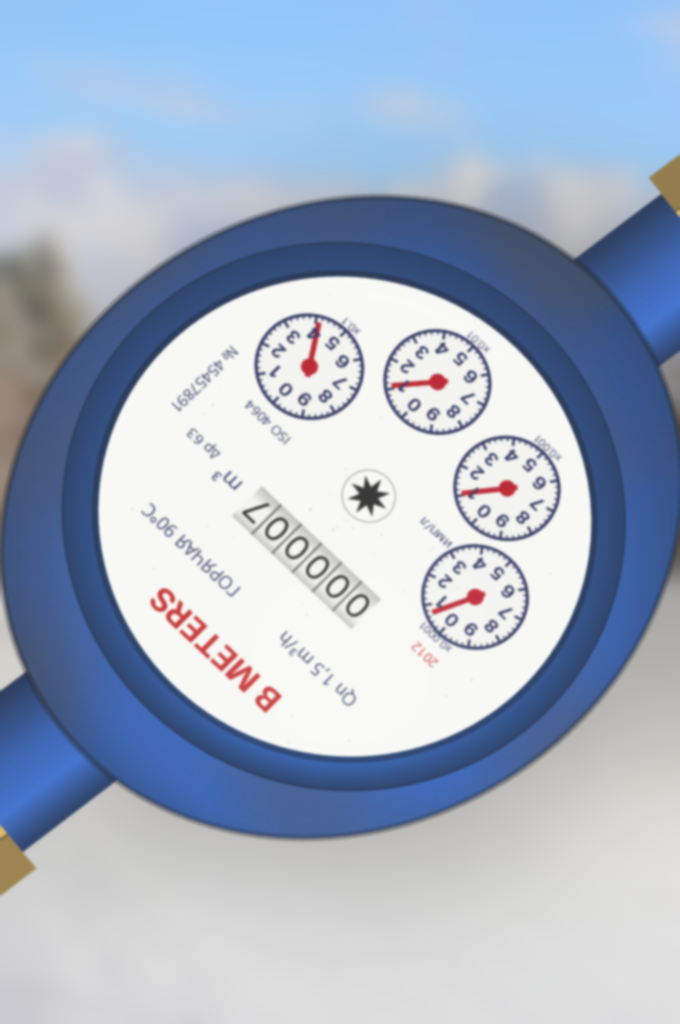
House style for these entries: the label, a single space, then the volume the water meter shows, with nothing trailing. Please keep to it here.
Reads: 7.4110 m³
